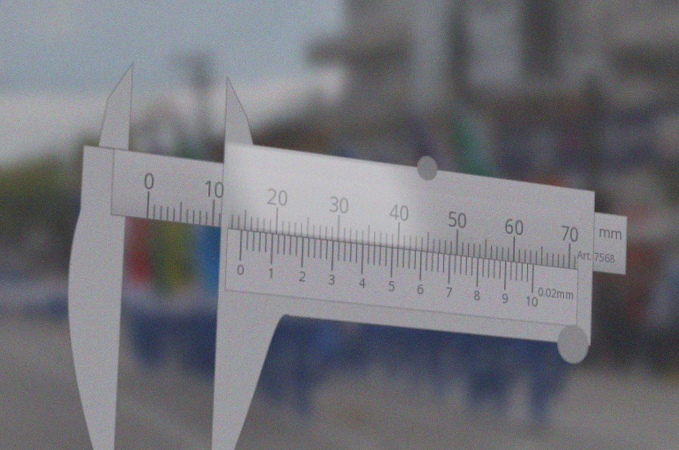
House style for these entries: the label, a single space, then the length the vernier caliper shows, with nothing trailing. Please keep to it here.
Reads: 14.5 mm
